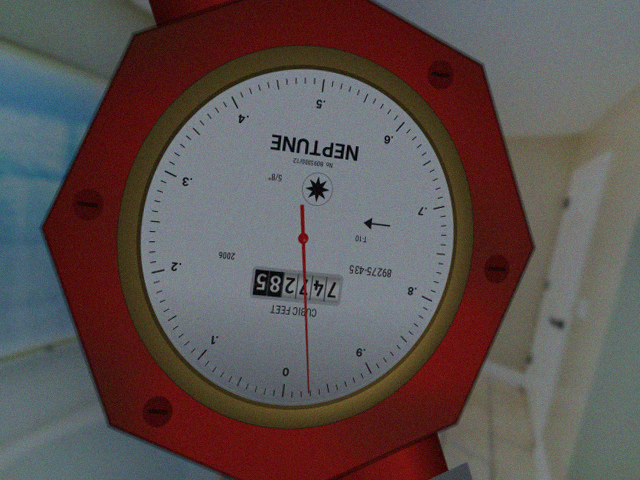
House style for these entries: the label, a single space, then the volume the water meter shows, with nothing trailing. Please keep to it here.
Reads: 747284.97 ft³
